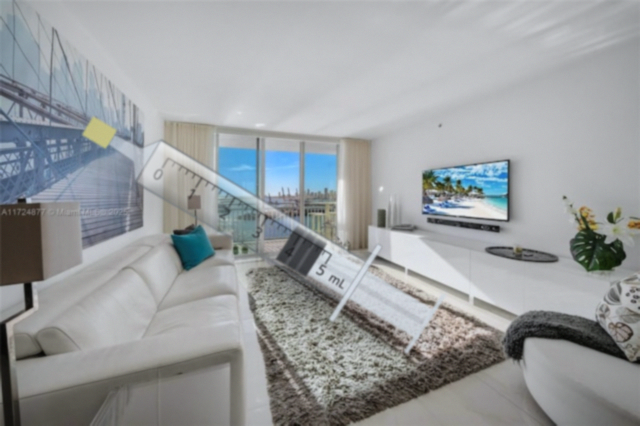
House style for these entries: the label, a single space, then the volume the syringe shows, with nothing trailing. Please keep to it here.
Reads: 3.8 mL
